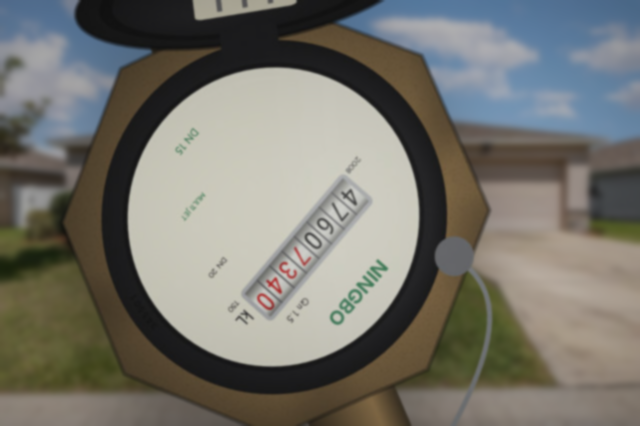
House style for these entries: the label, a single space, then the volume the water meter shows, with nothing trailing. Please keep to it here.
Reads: 4760.7340 kL
